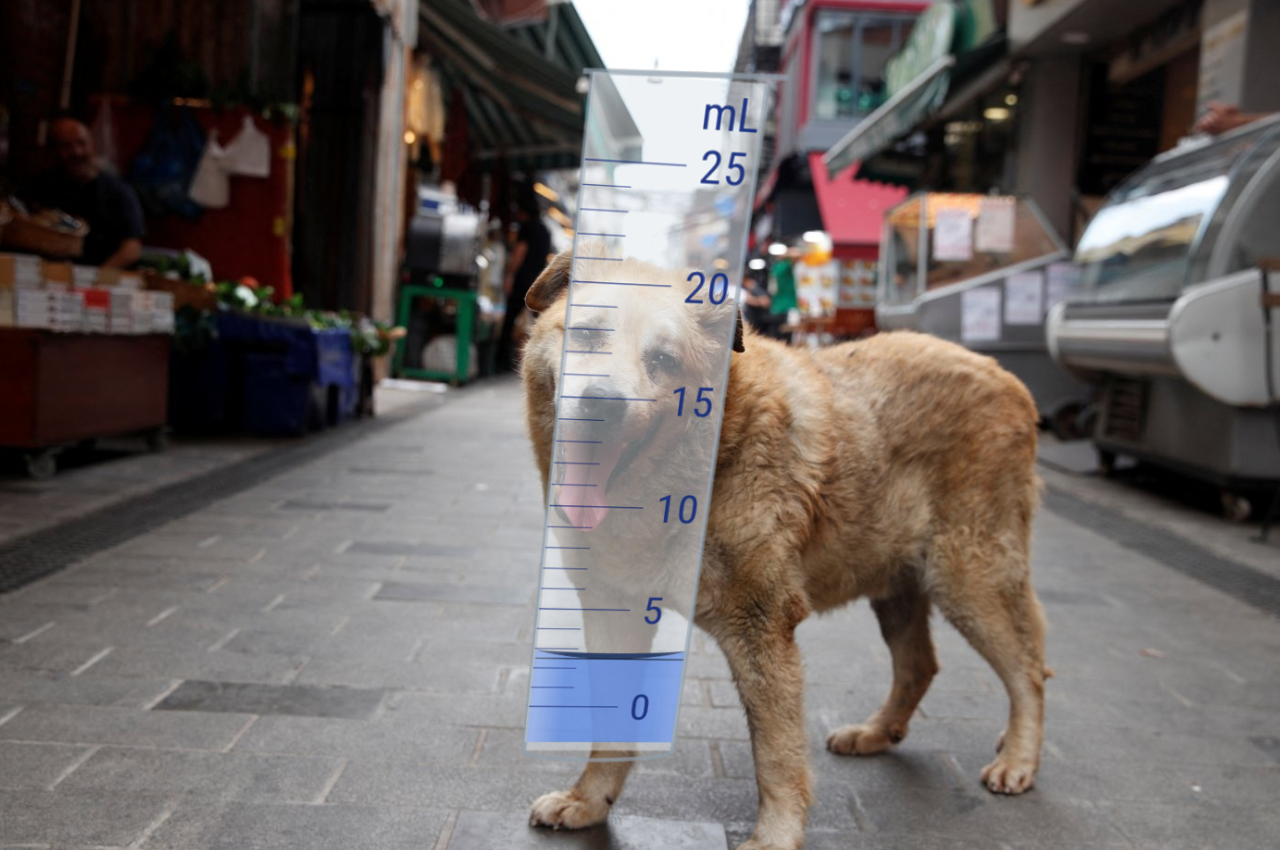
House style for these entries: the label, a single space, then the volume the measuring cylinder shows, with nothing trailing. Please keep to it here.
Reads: 2.5 mL
